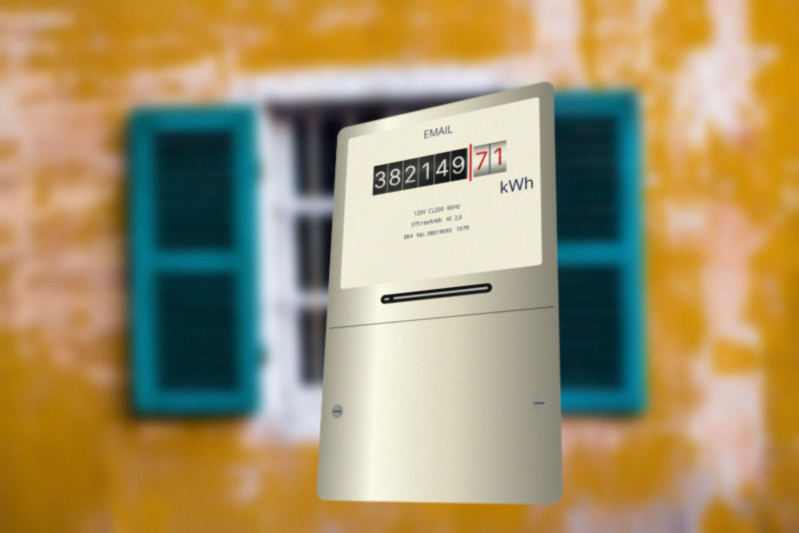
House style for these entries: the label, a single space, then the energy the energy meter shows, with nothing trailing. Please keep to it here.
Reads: 382149.71 kWh
